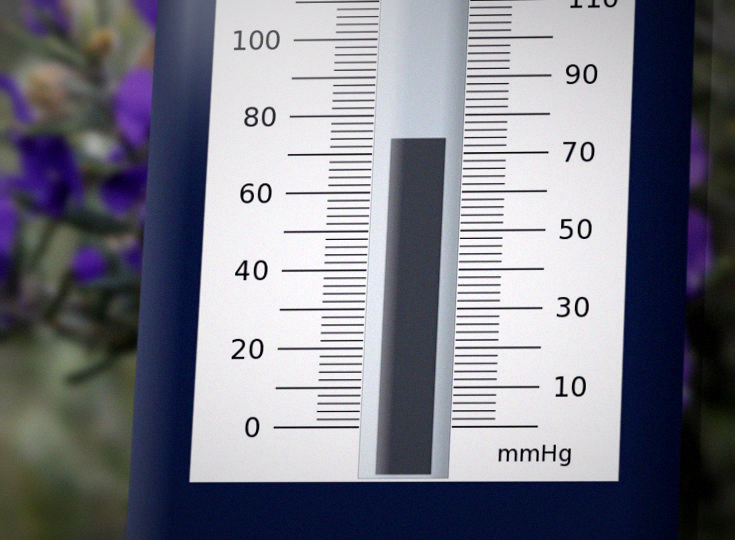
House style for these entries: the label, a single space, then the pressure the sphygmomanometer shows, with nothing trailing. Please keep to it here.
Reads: 74 mmHg
